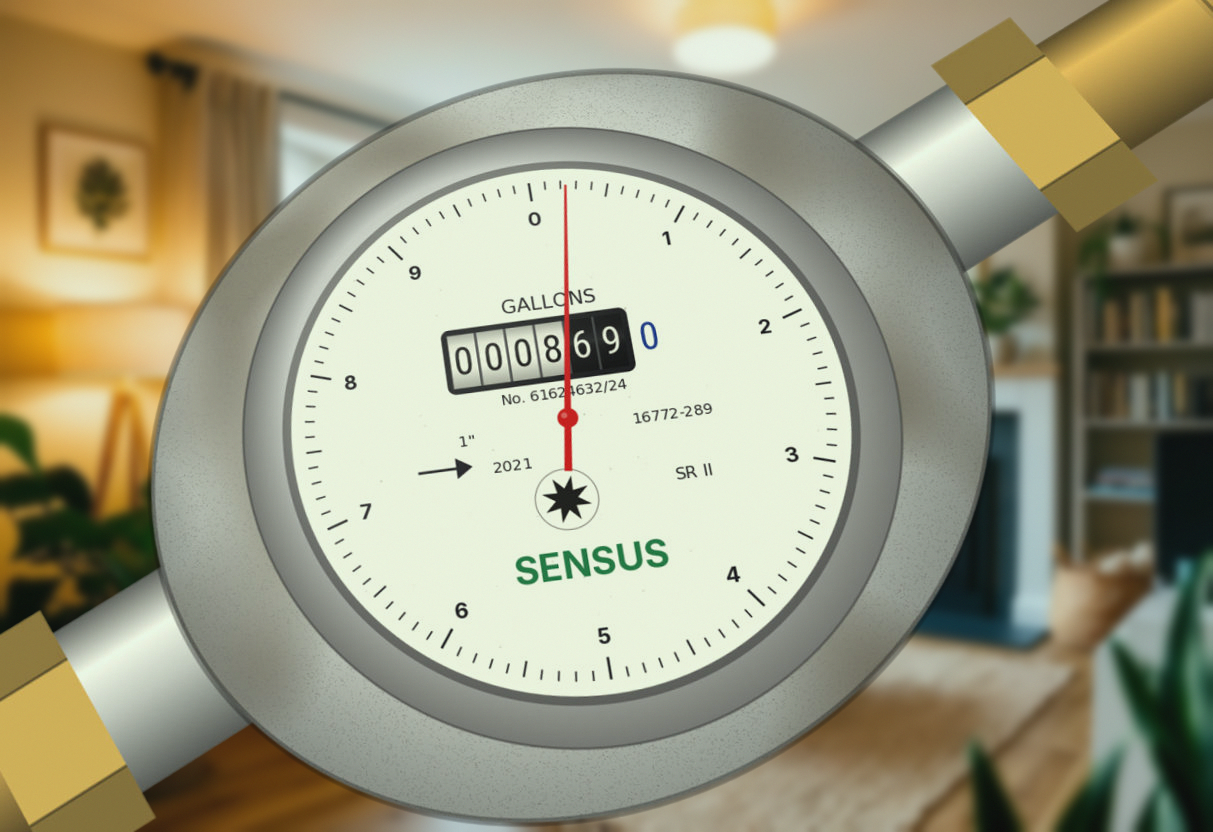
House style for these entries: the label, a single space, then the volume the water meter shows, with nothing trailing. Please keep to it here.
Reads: 8690.2 gal
